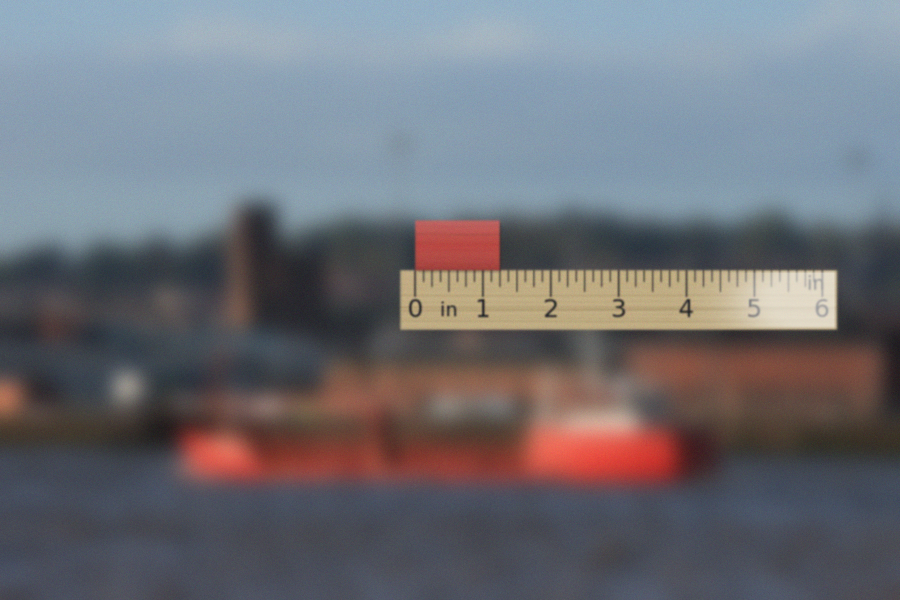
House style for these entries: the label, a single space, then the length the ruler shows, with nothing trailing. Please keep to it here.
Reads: 1.25 in
